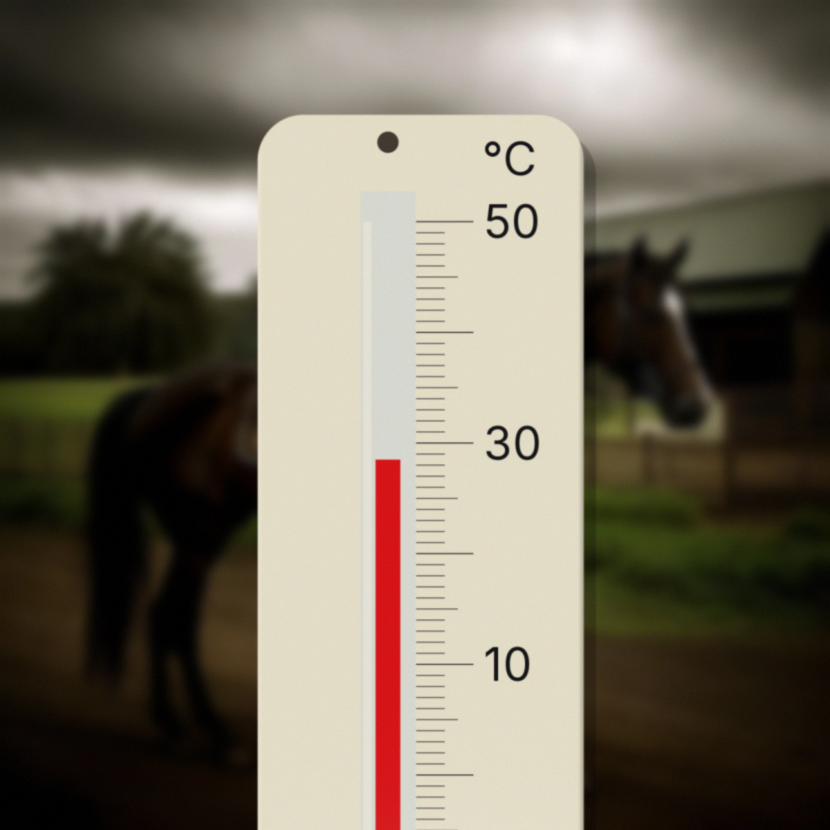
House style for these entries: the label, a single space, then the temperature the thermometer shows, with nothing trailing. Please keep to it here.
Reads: 28.5 °C
